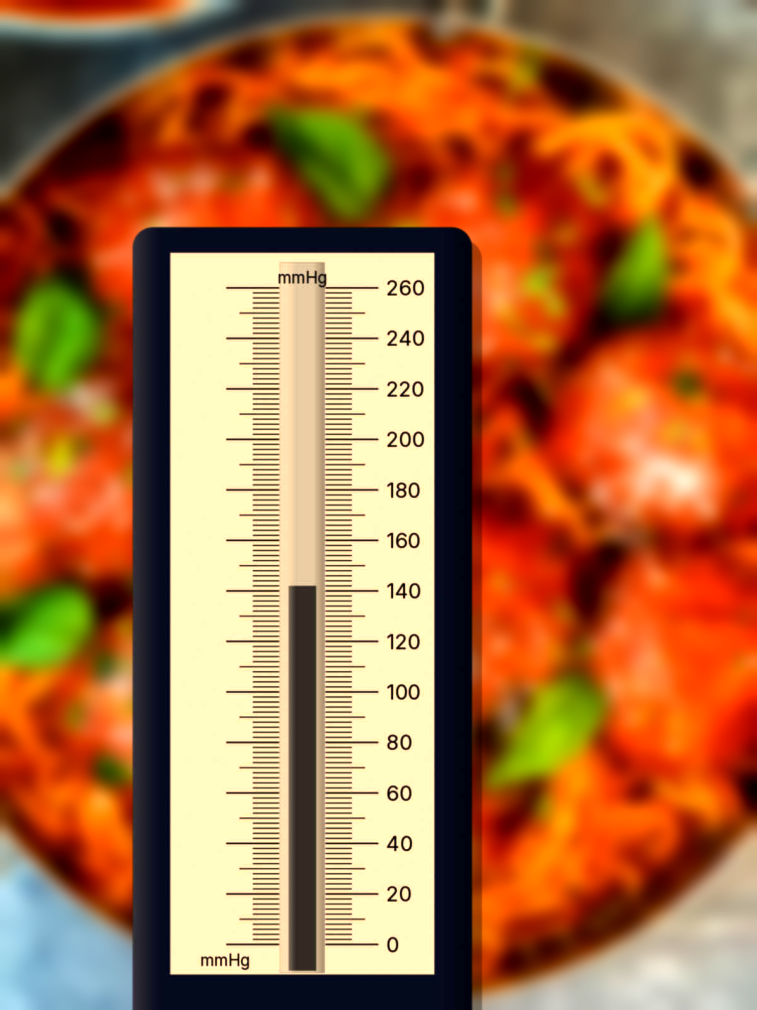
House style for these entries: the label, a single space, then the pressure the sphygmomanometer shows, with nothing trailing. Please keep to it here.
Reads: 142 mmHg
